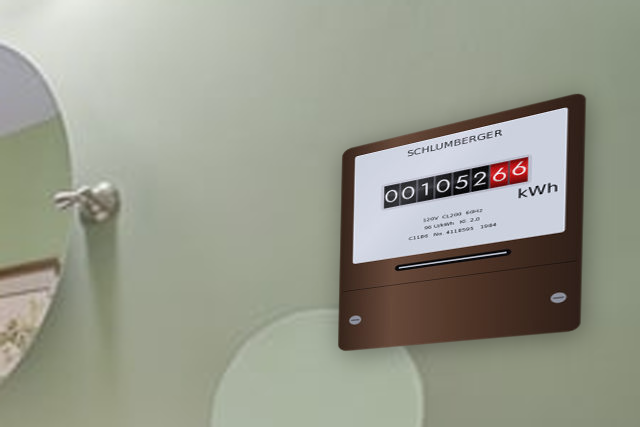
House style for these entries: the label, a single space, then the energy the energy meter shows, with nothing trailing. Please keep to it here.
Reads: 1052.66 kWh
